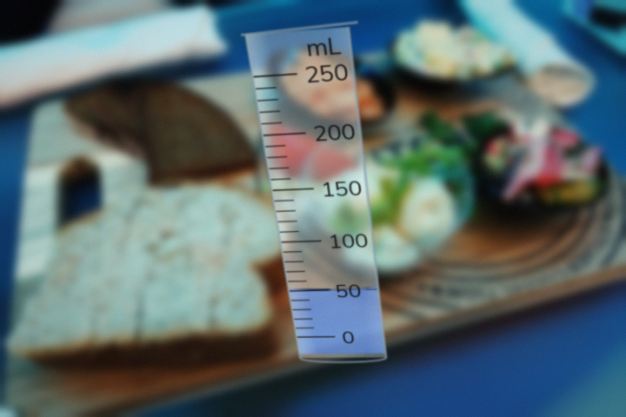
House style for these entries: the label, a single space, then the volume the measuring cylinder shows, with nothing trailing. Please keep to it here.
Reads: 50 mL
